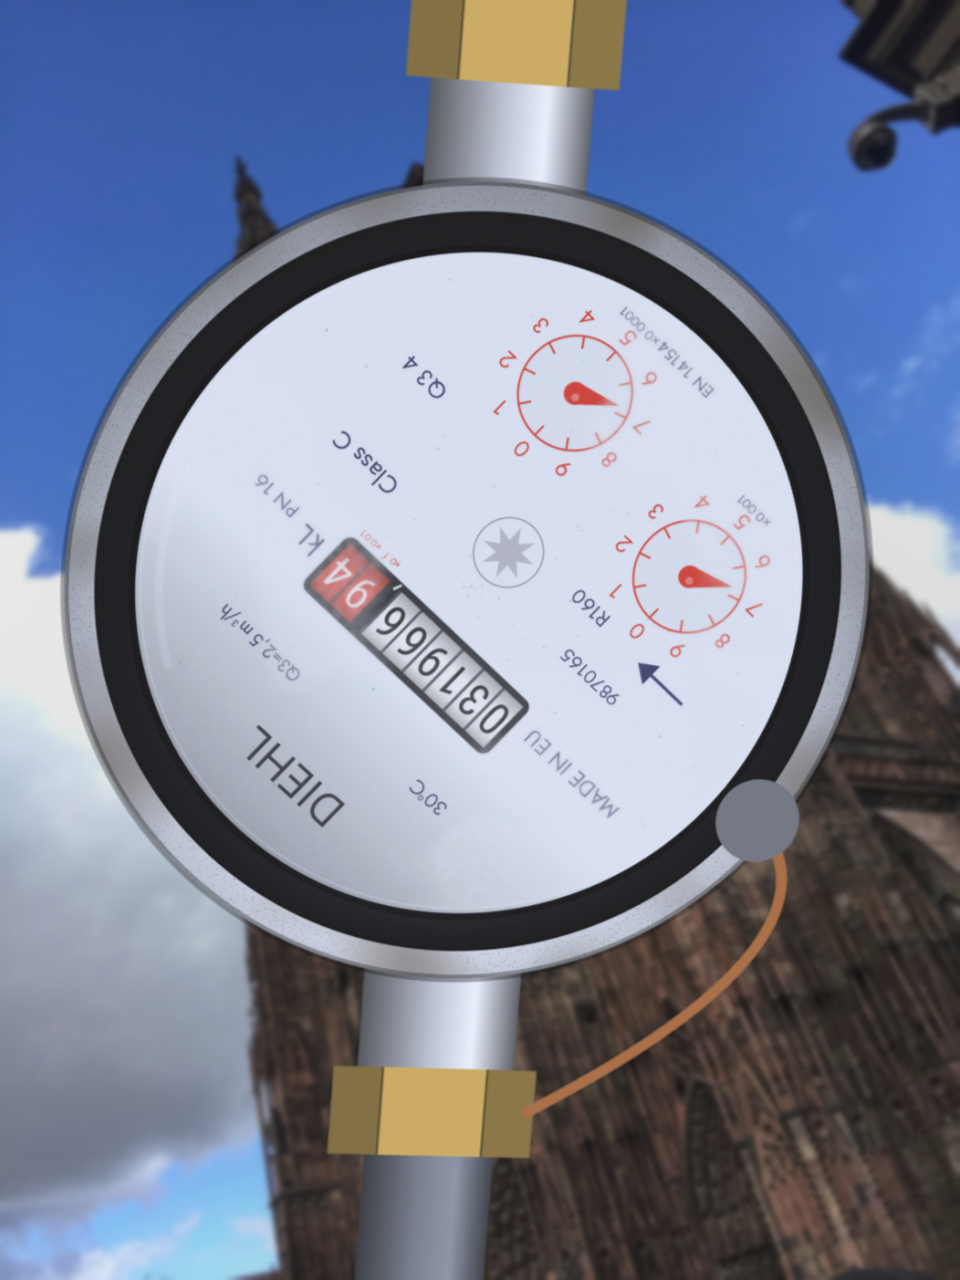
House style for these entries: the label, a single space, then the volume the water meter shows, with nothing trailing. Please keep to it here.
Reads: 31966.9466 kL
